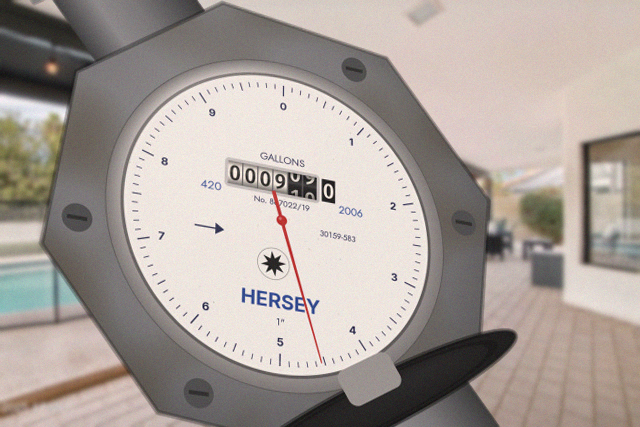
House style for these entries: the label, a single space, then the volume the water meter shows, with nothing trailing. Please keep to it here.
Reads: 9094.5 gal
